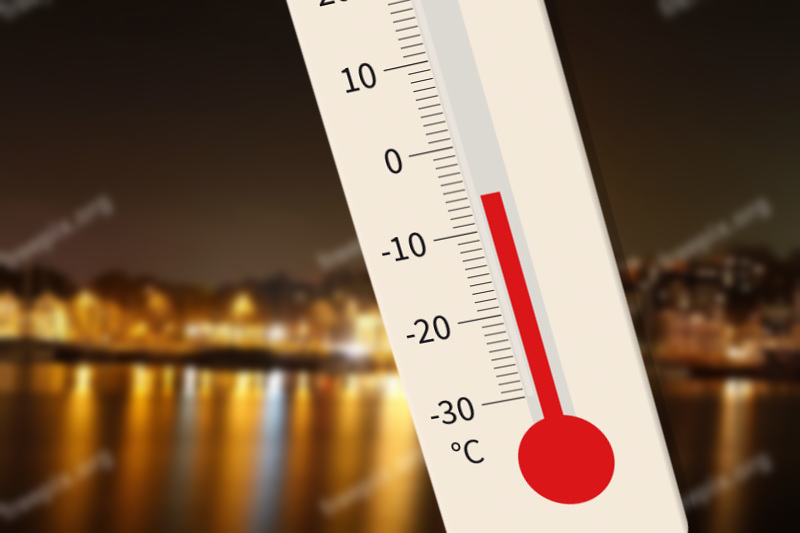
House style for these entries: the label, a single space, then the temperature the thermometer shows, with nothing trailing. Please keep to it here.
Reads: -6 °C
